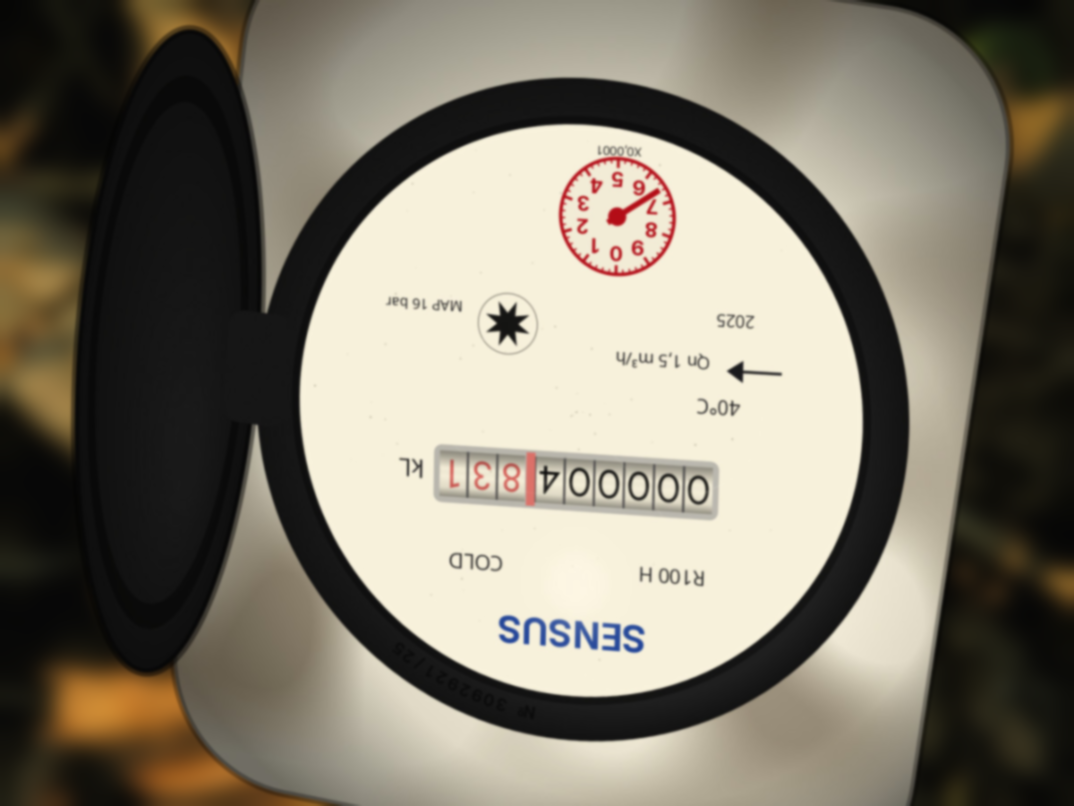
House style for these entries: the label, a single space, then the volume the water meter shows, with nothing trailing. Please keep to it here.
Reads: 4.8316 kL
